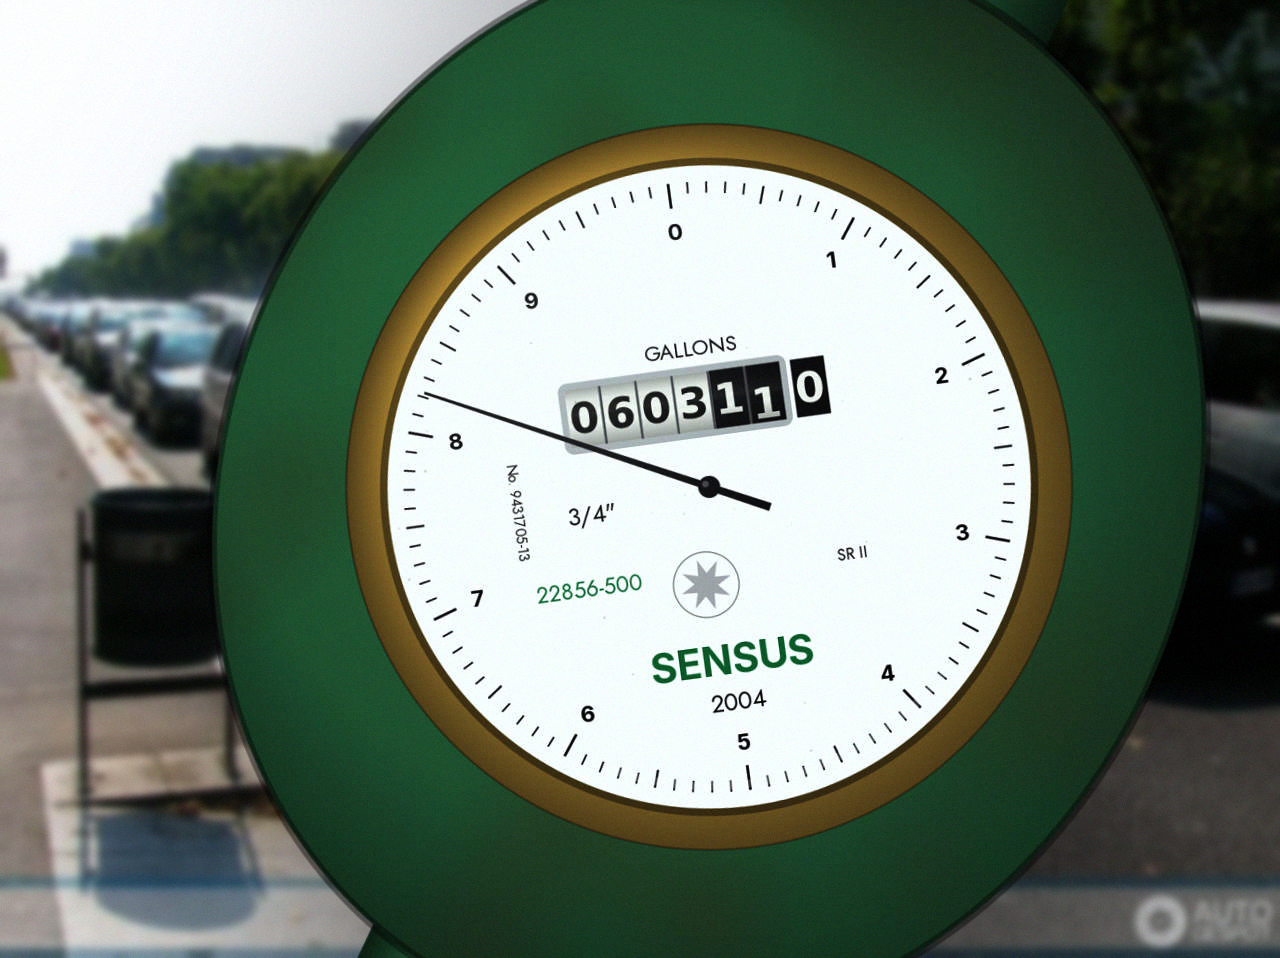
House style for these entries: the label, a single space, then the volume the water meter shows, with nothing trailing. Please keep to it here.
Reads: 603108.2 gal
